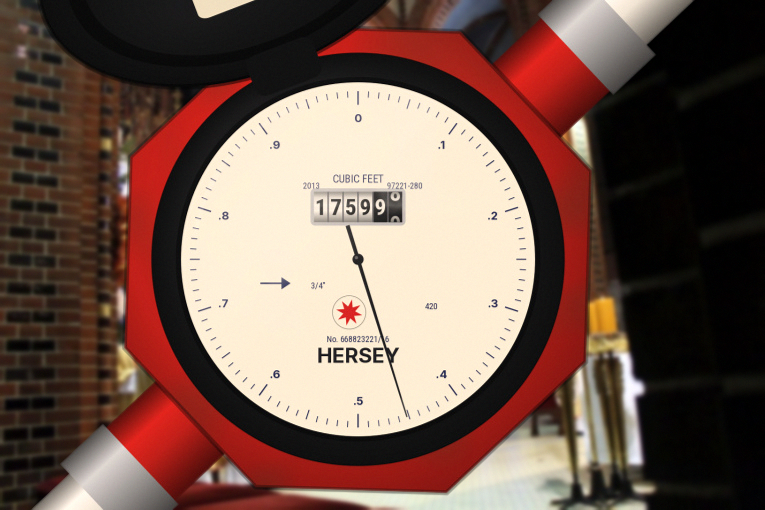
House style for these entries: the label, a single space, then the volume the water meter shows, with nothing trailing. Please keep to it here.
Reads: 175998.45 ft³
